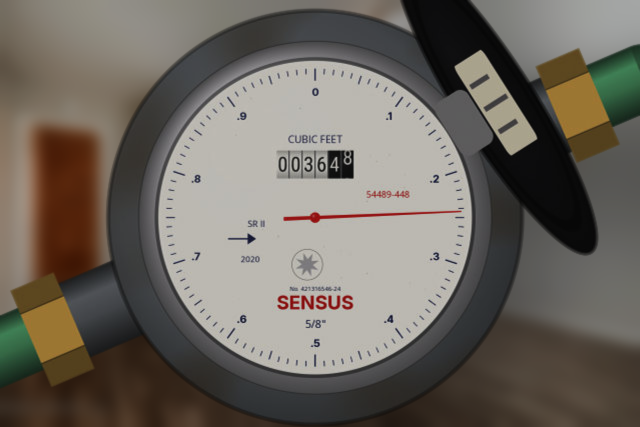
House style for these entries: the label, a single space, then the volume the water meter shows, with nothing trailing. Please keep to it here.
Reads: 3648.24 ft³
